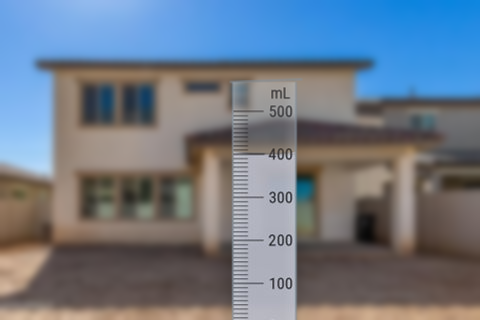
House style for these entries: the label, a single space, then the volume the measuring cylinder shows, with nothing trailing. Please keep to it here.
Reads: 400 mL
